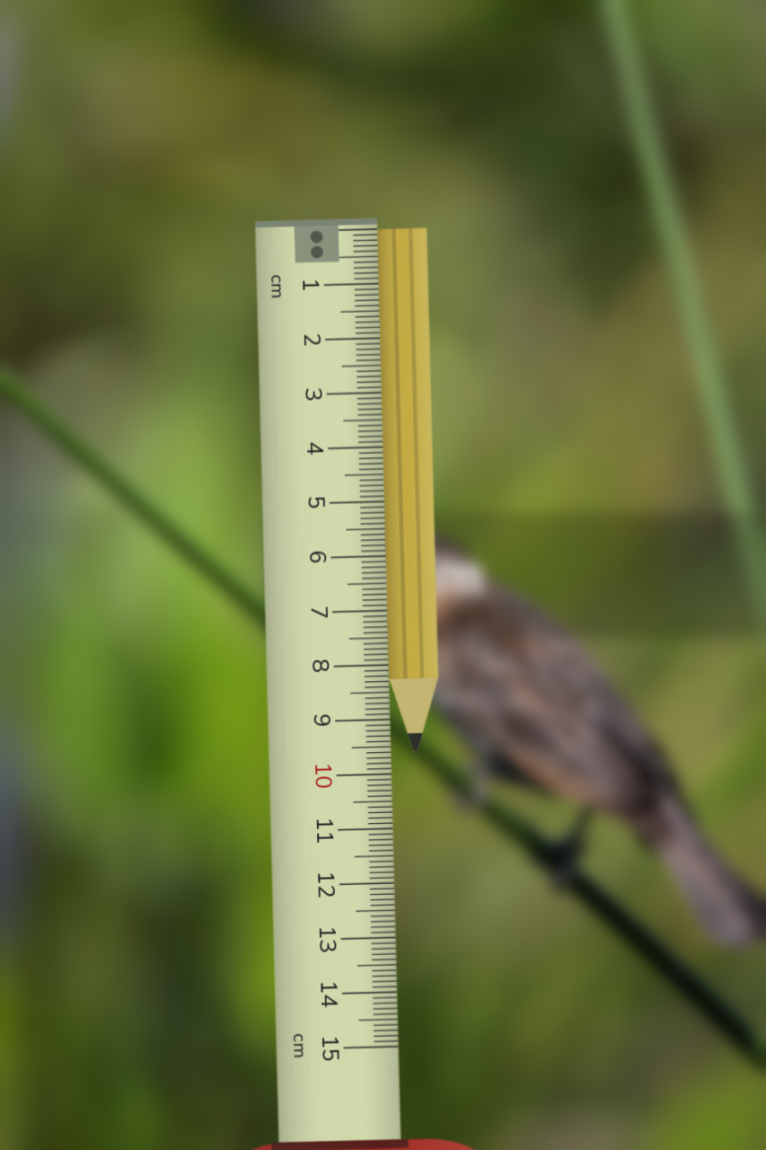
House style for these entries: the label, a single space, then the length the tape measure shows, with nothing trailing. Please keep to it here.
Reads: 9.6 cm
